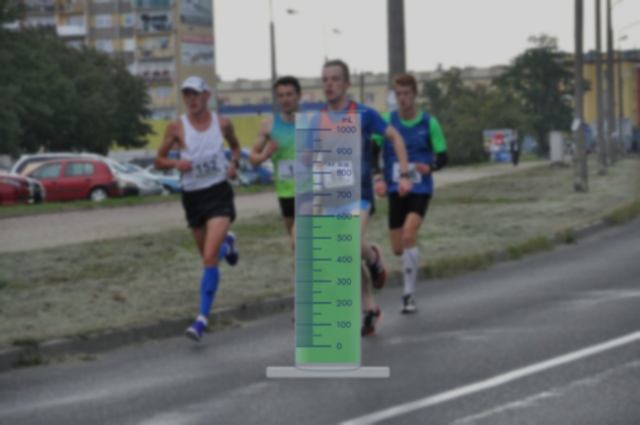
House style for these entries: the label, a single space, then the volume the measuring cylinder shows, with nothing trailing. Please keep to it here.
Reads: 600 mL
